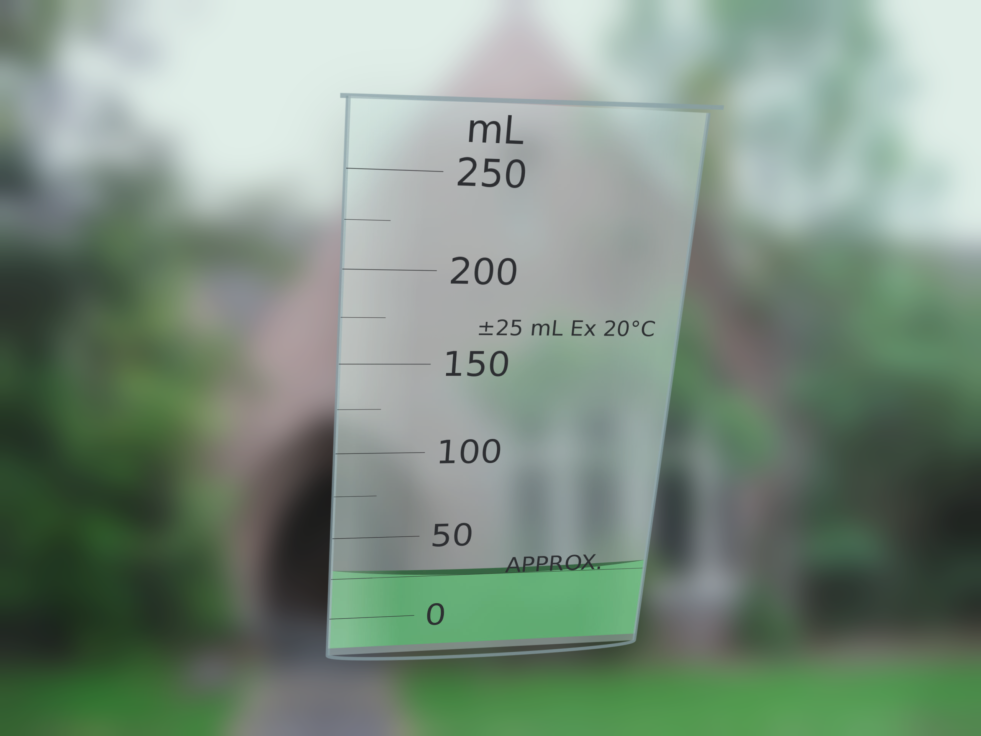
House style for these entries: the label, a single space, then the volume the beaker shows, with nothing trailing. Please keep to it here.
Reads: 25 mL
